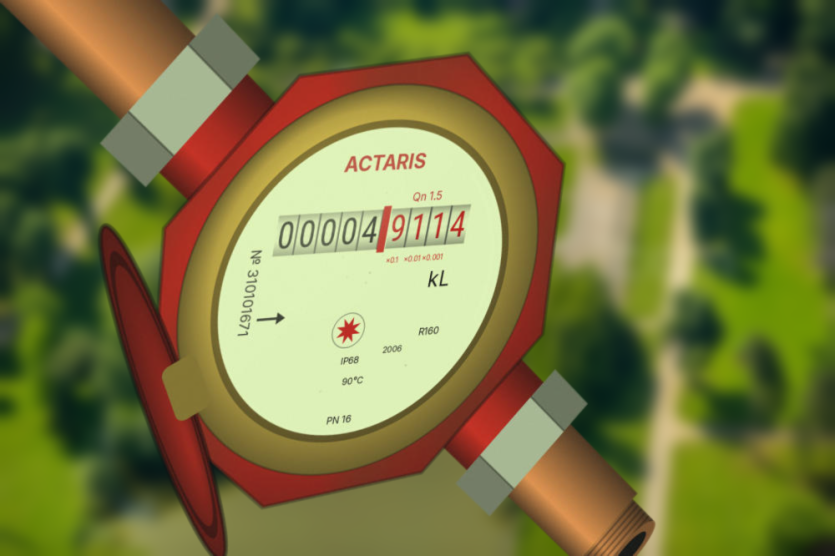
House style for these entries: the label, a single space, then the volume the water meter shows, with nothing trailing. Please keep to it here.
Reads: 4.9114 kL
